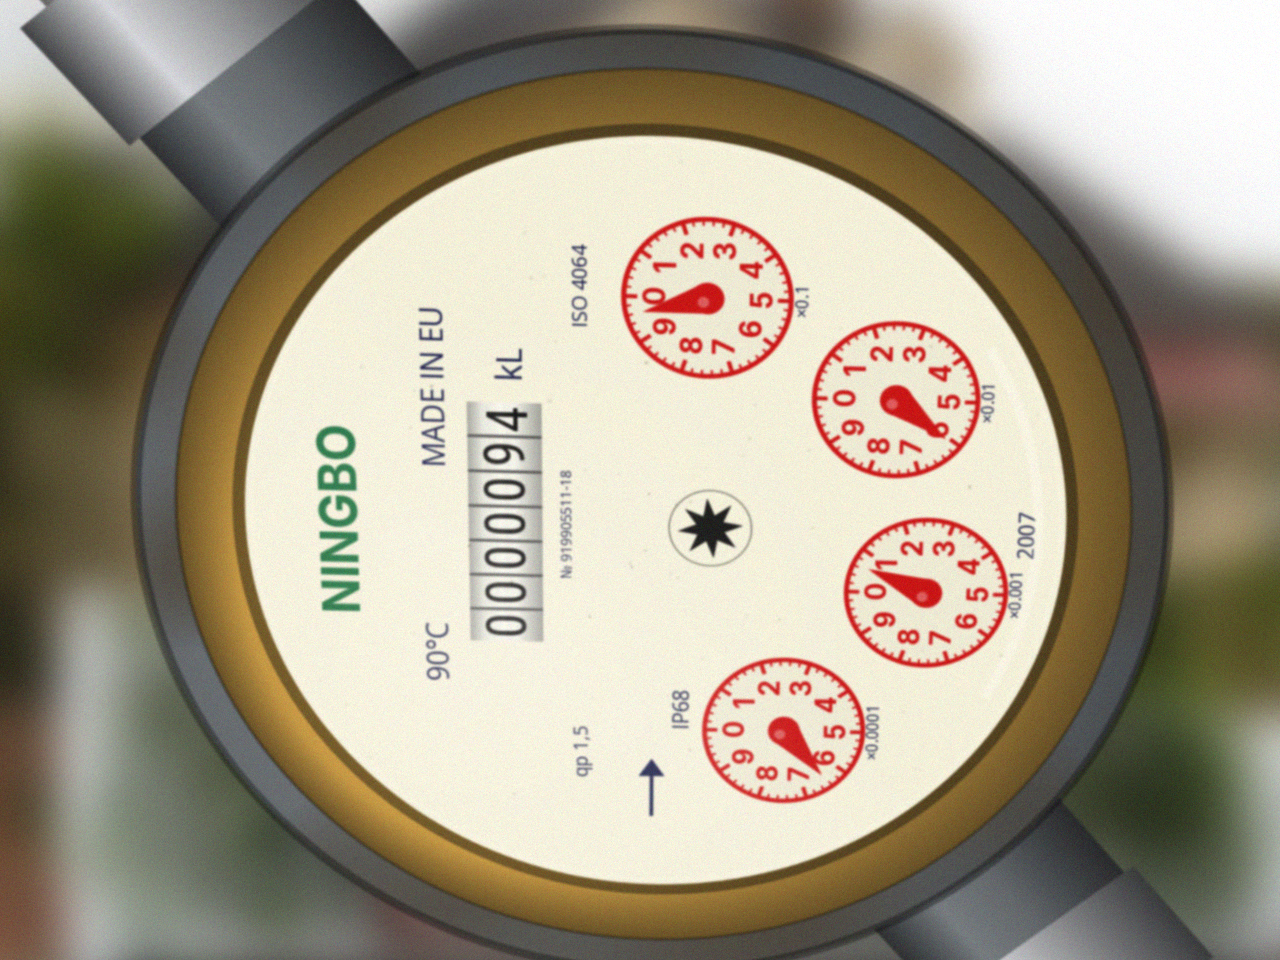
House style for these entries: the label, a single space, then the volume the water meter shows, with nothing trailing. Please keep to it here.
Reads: 93.9606 kL
